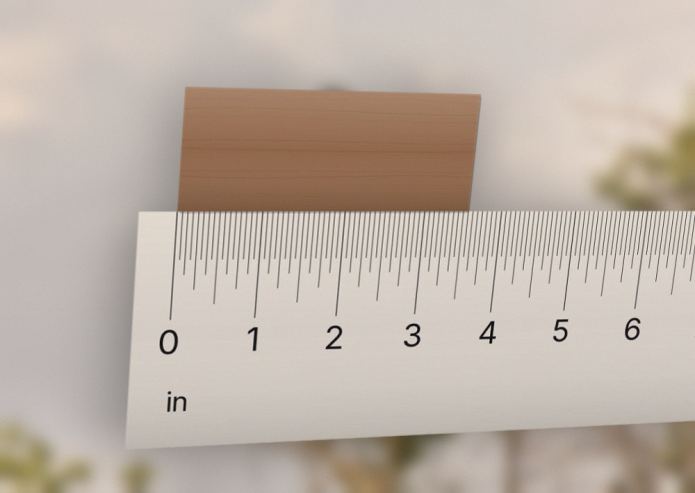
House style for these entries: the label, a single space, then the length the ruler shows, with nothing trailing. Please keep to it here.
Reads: 3.5625 in
